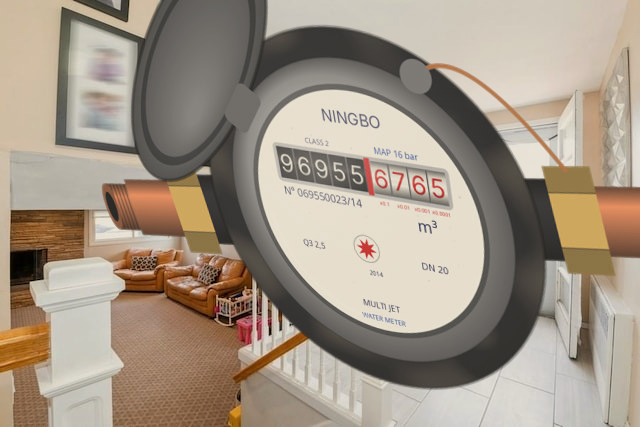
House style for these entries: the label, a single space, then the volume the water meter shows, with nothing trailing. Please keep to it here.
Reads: 96955.6765 m³
